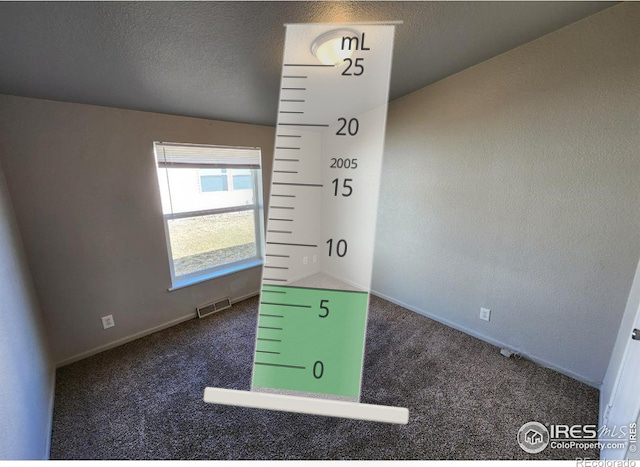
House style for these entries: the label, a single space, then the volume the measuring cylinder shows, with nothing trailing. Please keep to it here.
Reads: 6.5 mL
